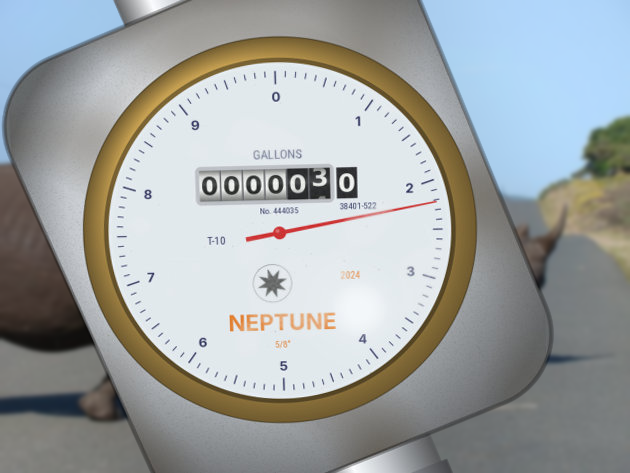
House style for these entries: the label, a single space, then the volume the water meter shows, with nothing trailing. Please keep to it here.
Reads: 32.2 gal
